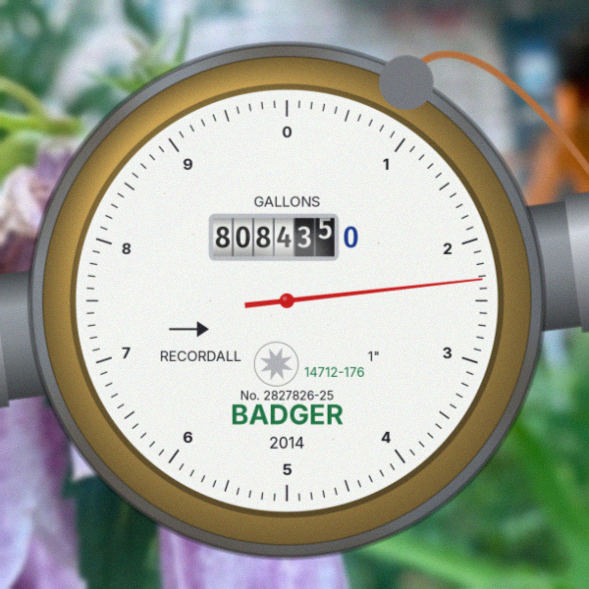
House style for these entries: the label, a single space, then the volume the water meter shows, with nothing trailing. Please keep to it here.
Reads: 8084352.3 gal
